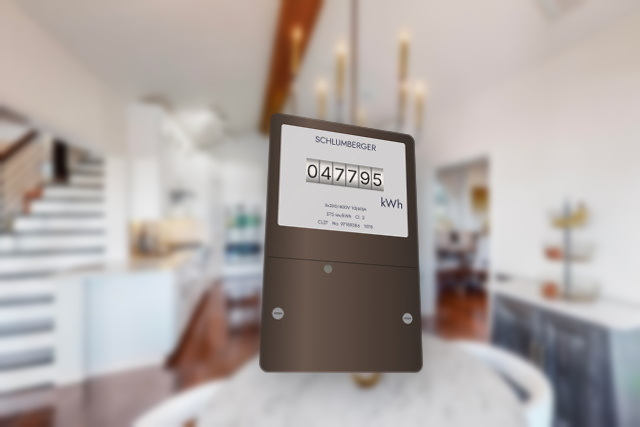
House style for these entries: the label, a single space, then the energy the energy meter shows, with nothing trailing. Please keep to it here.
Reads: 47795 kWh
